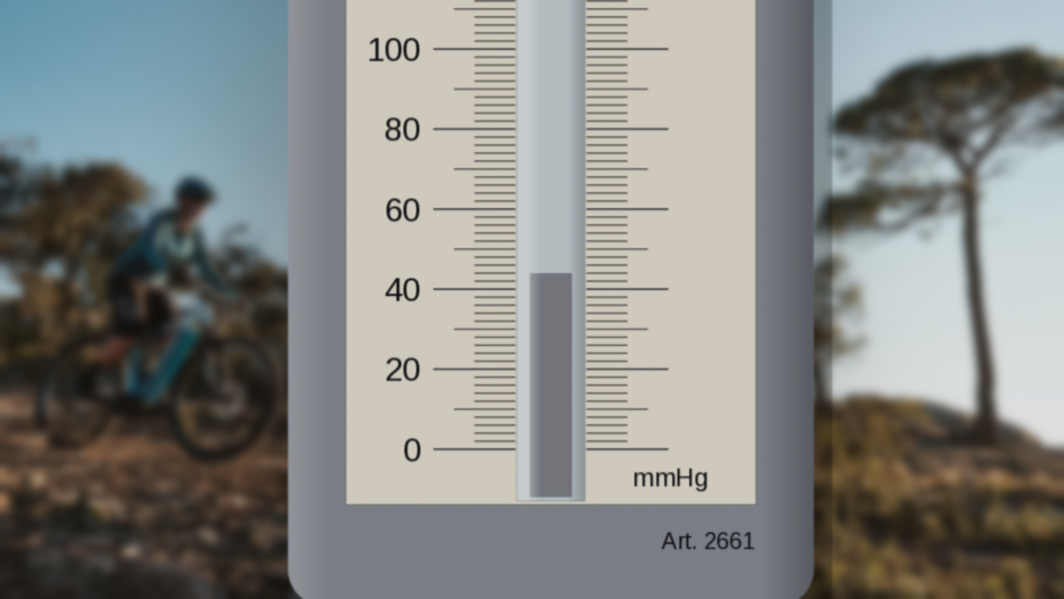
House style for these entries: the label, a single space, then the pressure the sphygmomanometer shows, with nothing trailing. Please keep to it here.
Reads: 44 mmHg
